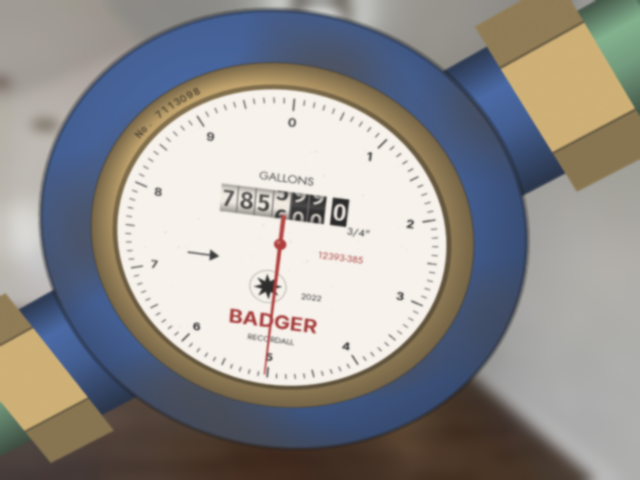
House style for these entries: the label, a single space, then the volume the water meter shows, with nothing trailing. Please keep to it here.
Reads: 7855995.0 gal
